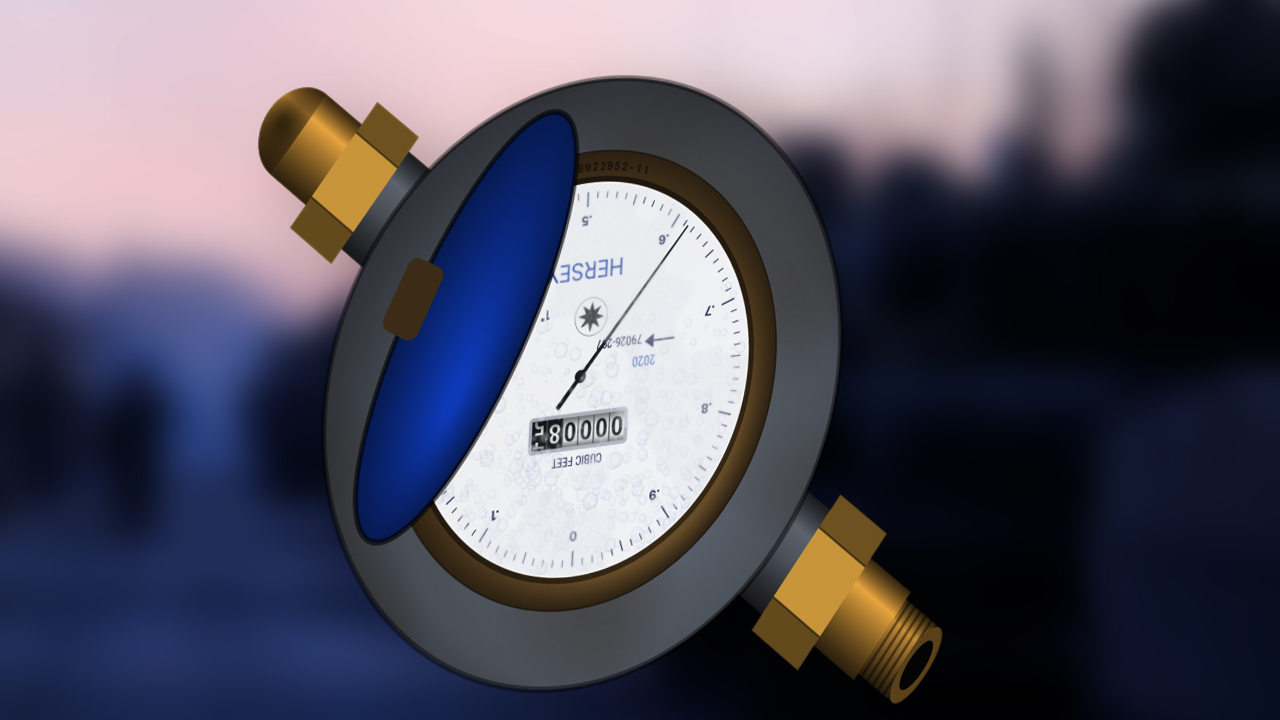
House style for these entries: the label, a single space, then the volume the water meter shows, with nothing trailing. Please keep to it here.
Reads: 84.61 ft³
